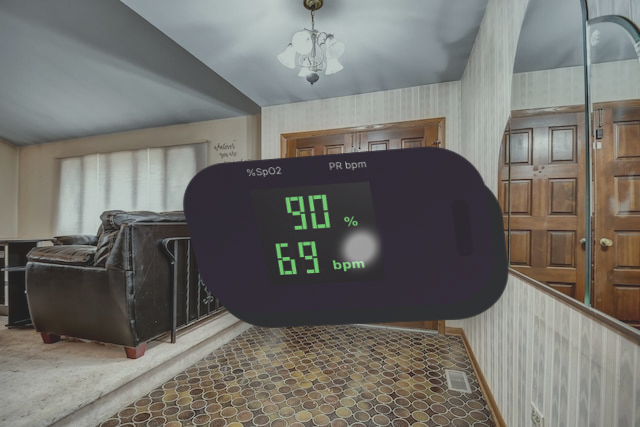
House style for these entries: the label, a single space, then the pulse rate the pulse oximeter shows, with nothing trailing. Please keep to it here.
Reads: 69 bpm
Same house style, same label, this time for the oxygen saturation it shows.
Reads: 90 %
